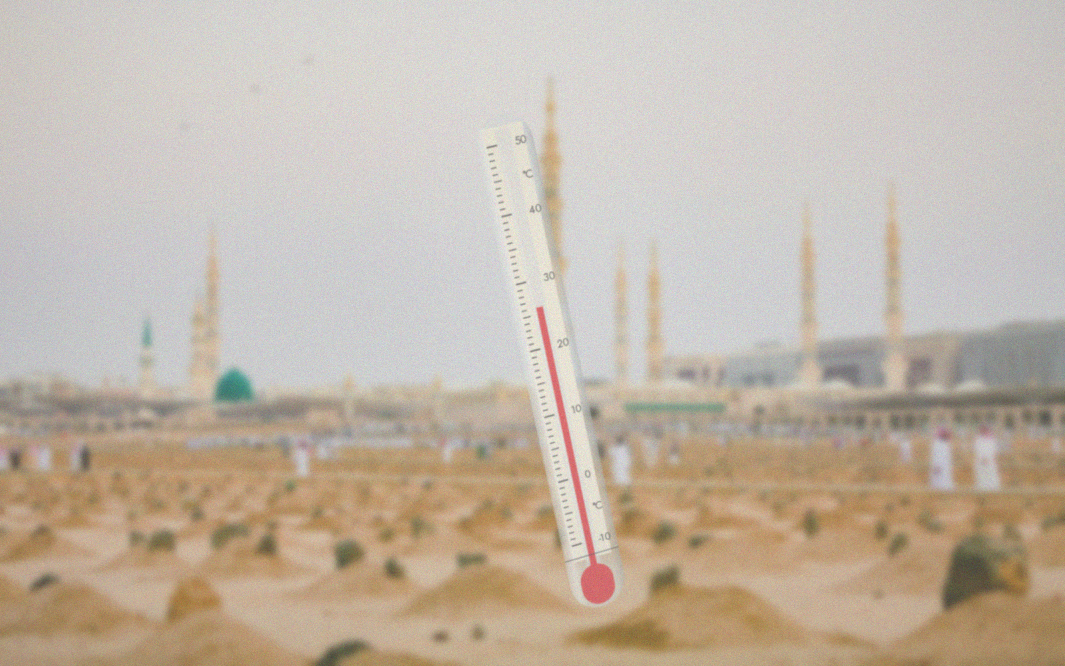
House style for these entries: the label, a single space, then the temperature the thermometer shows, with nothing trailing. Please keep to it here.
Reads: 26 °C
